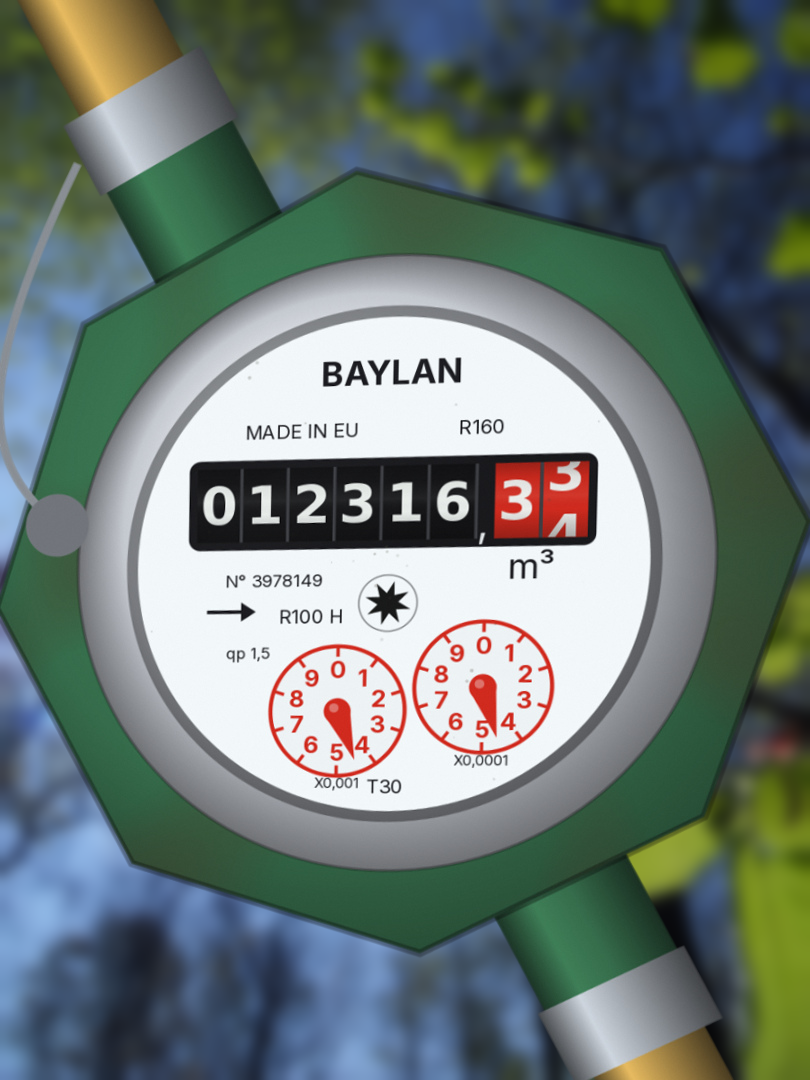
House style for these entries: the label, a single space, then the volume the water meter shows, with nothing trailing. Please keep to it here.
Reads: 12316.3344 m³
